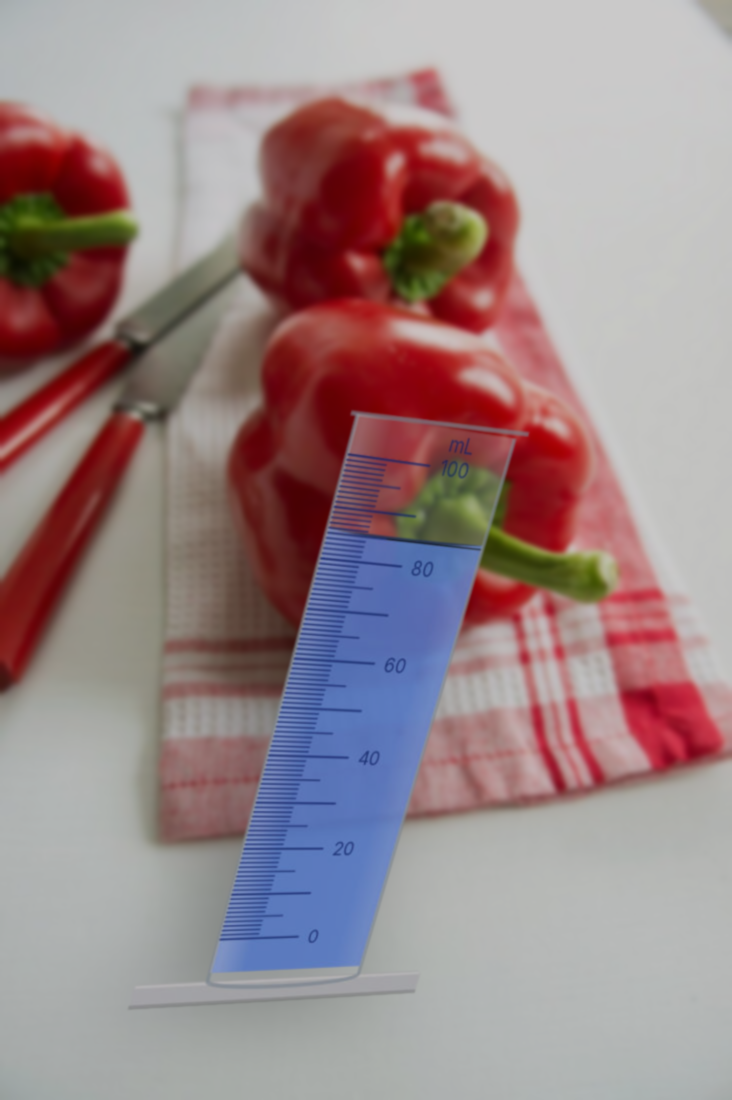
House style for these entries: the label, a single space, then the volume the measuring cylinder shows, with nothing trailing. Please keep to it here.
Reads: 85 mL
